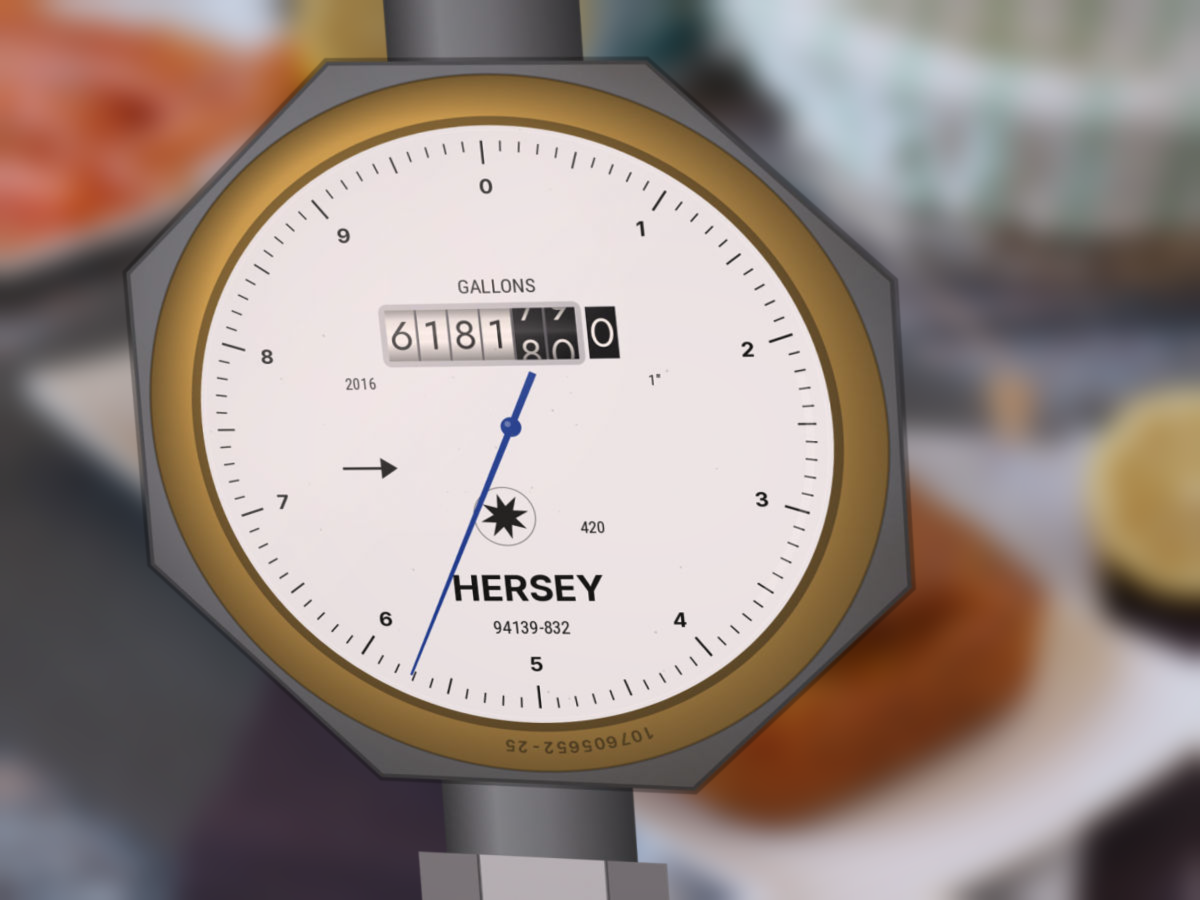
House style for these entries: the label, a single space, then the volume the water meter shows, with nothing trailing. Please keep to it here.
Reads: 6181795.7 gal
